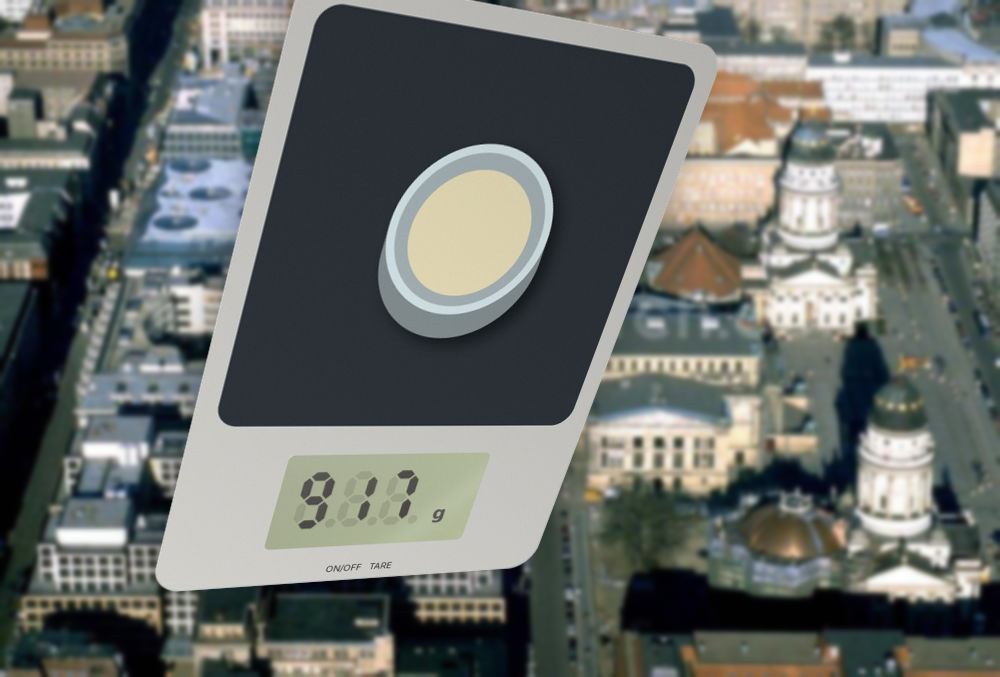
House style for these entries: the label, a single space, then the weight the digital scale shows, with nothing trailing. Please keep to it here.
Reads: 917 g
